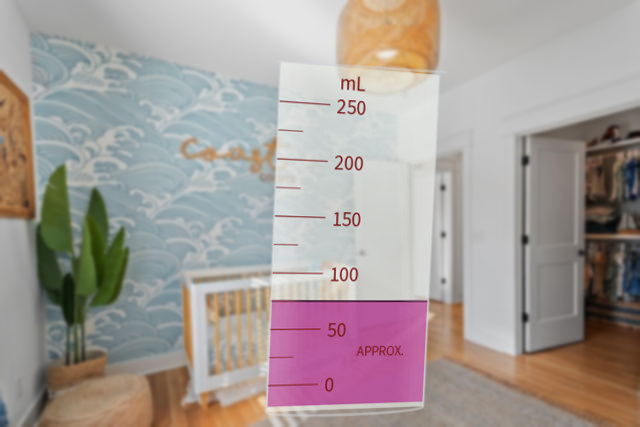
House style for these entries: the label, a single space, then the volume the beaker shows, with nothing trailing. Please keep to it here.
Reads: 75 mL
